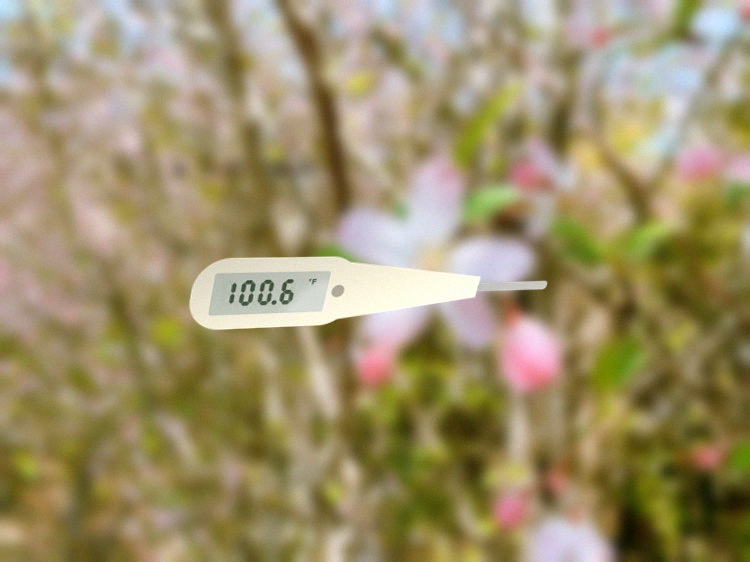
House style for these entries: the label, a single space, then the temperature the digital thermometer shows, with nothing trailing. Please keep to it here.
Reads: 100.6 °F
